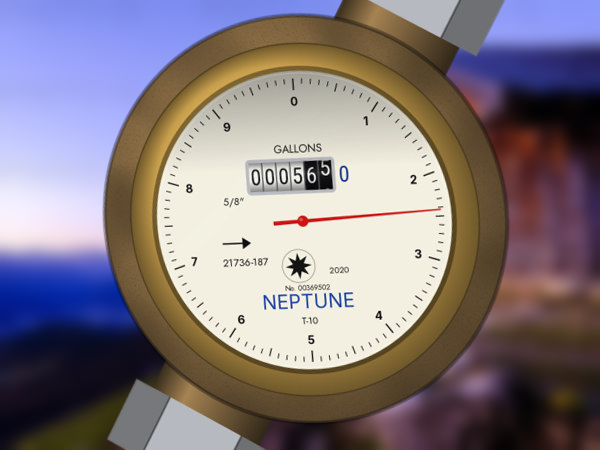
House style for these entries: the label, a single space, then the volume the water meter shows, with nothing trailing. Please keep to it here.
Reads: 5652.4 gal
